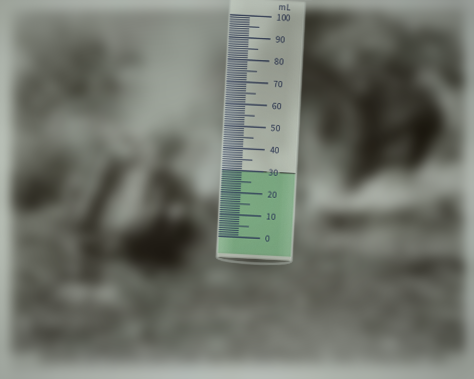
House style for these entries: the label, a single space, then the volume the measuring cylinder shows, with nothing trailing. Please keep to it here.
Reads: 30 mL
